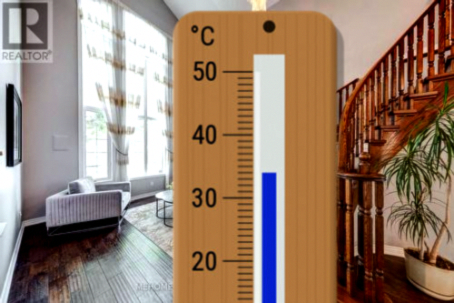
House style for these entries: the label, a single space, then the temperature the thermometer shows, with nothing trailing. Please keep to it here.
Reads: 34 °C
